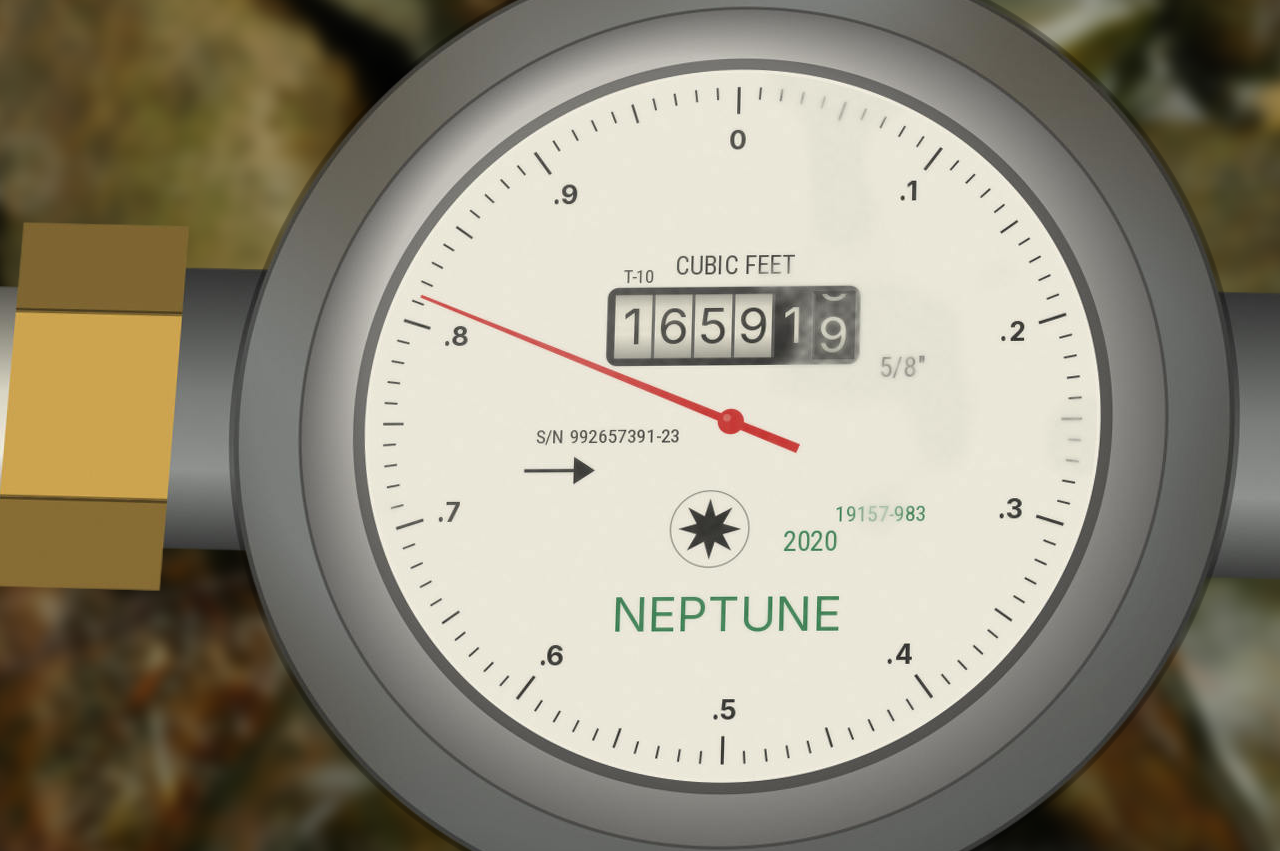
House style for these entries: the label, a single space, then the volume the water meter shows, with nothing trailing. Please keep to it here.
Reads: 165918.81 ft³
